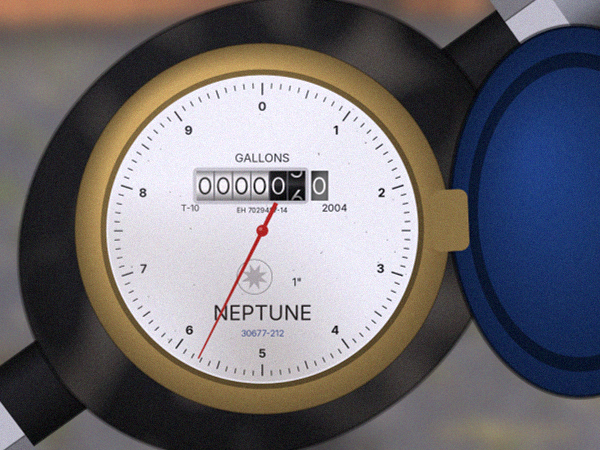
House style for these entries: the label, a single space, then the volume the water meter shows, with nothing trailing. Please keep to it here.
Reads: 55.7 gal
